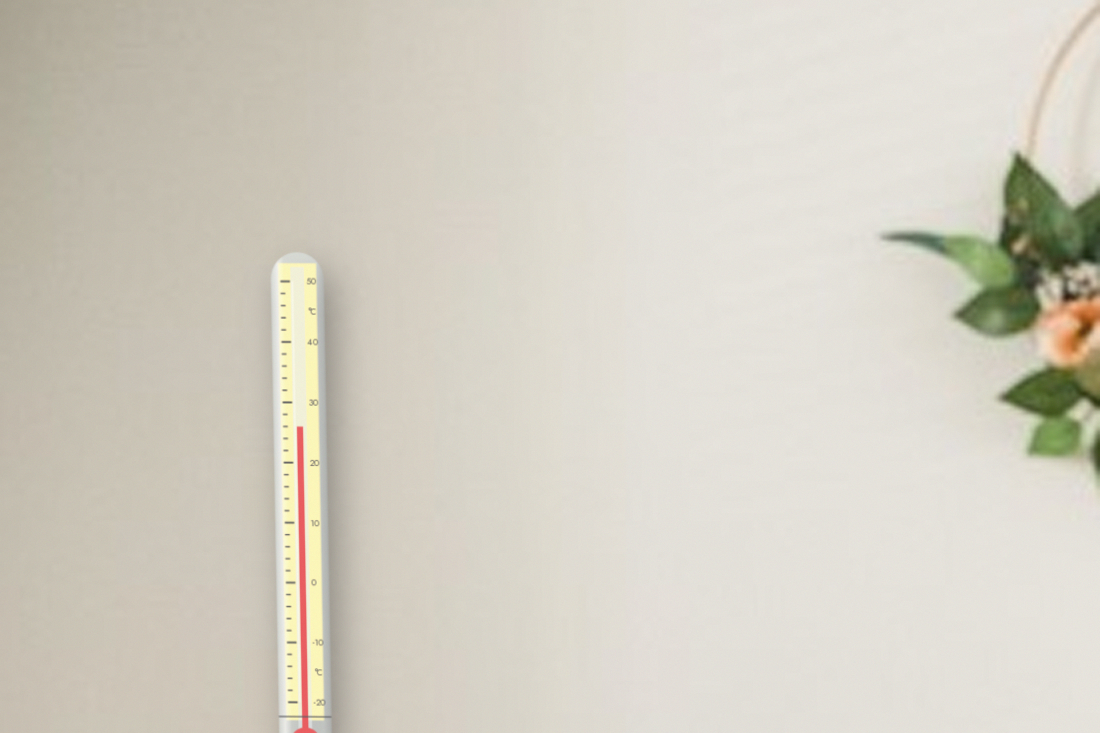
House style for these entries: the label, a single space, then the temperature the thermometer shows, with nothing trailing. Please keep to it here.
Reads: 26 °C
